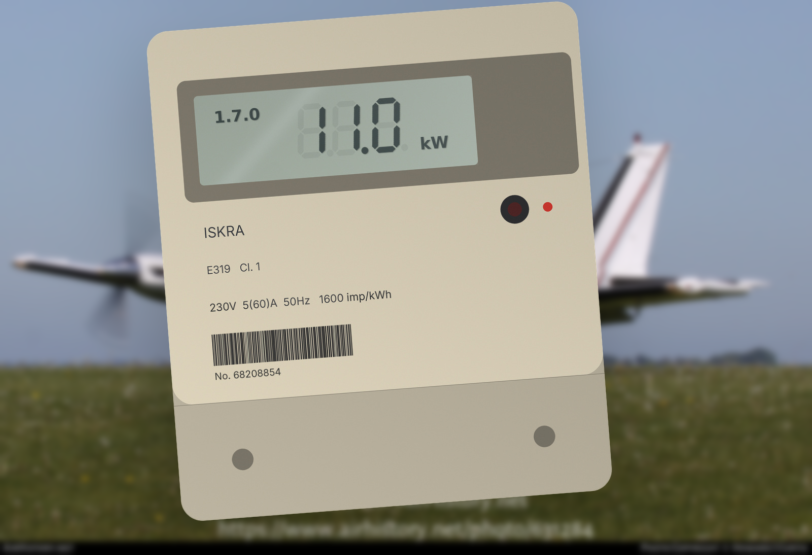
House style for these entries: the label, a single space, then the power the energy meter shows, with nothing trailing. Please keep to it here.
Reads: 11.0 kW
